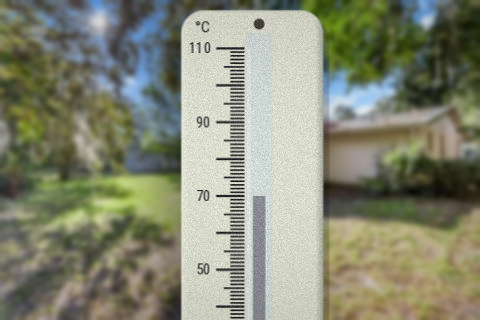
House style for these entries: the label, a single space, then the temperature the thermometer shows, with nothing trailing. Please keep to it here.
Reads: 70 °C
